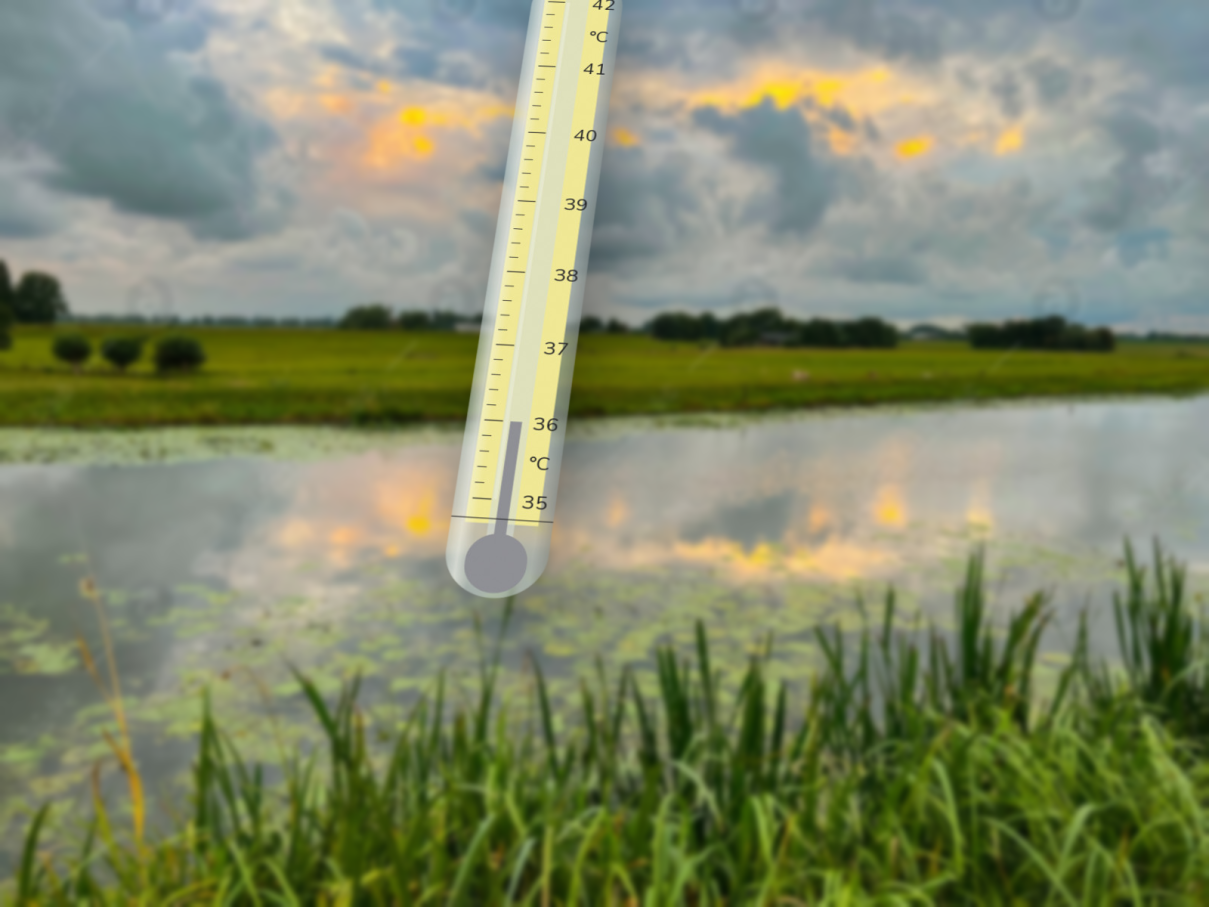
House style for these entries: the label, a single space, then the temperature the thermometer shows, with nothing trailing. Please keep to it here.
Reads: 36 °C
